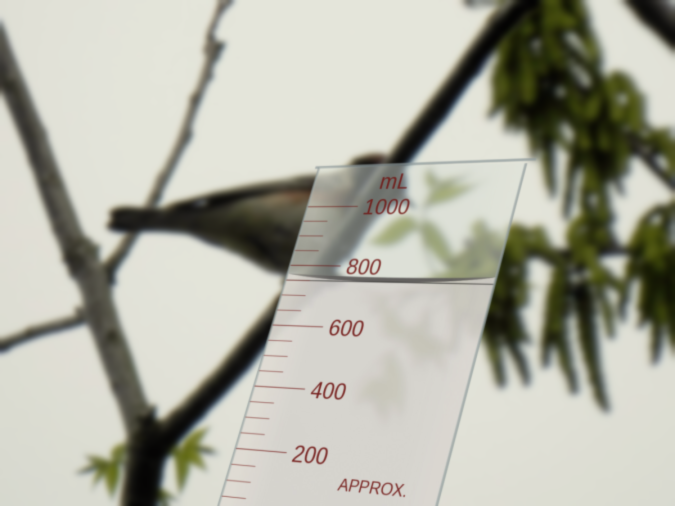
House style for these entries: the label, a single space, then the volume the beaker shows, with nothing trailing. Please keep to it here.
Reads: 750 mL
